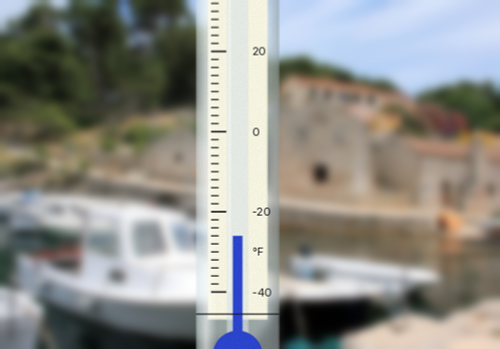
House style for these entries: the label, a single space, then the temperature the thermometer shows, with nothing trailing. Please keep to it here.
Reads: -26 °F
